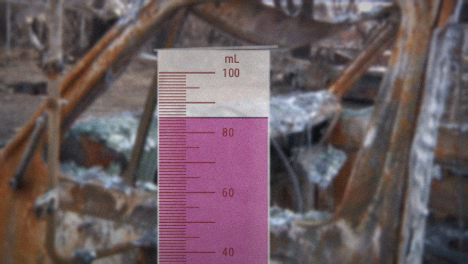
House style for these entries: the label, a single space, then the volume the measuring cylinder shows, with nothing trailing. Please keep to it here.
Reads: 85 mL
